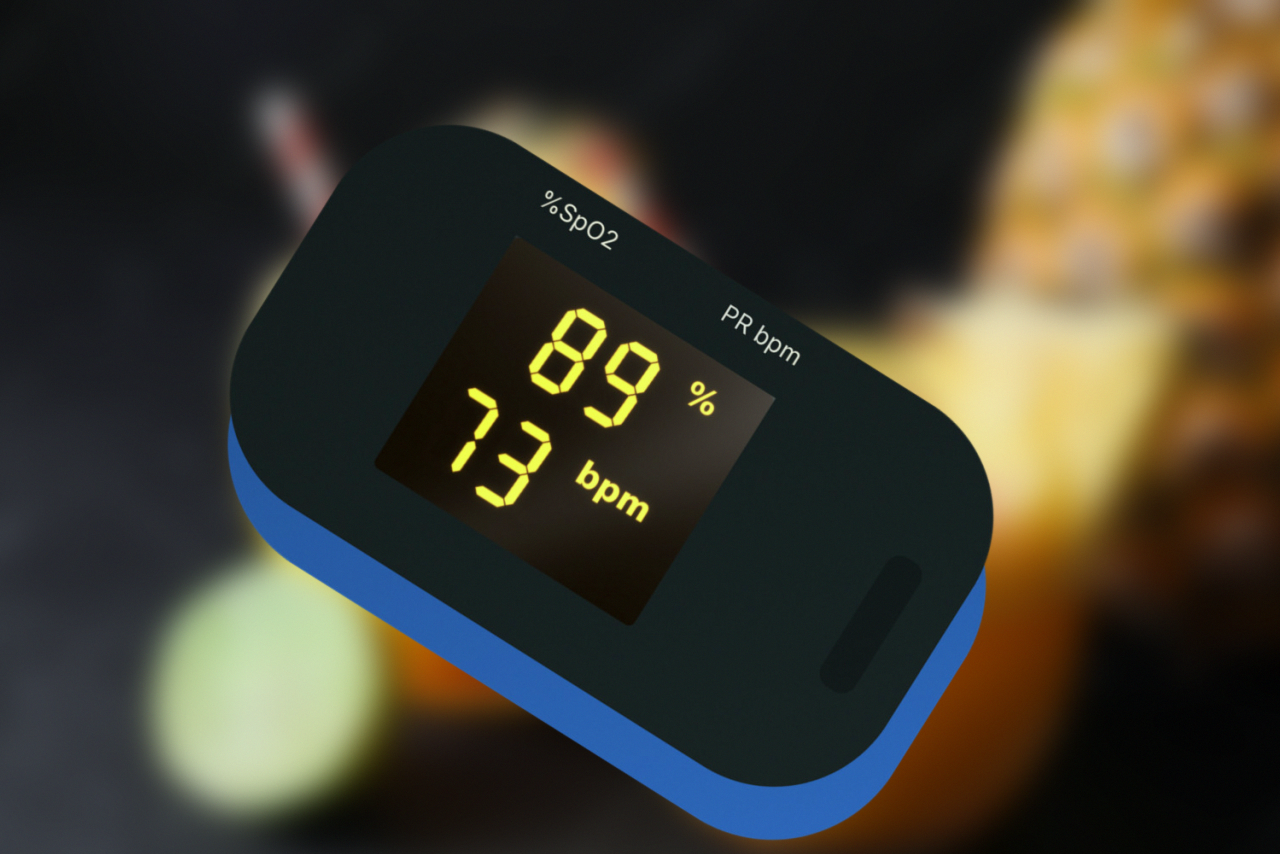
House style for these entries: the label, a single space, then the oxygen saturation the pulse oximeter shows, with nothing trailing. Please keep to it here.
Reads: 89 %
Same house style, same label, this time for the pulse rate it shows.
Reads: 73 bpm
